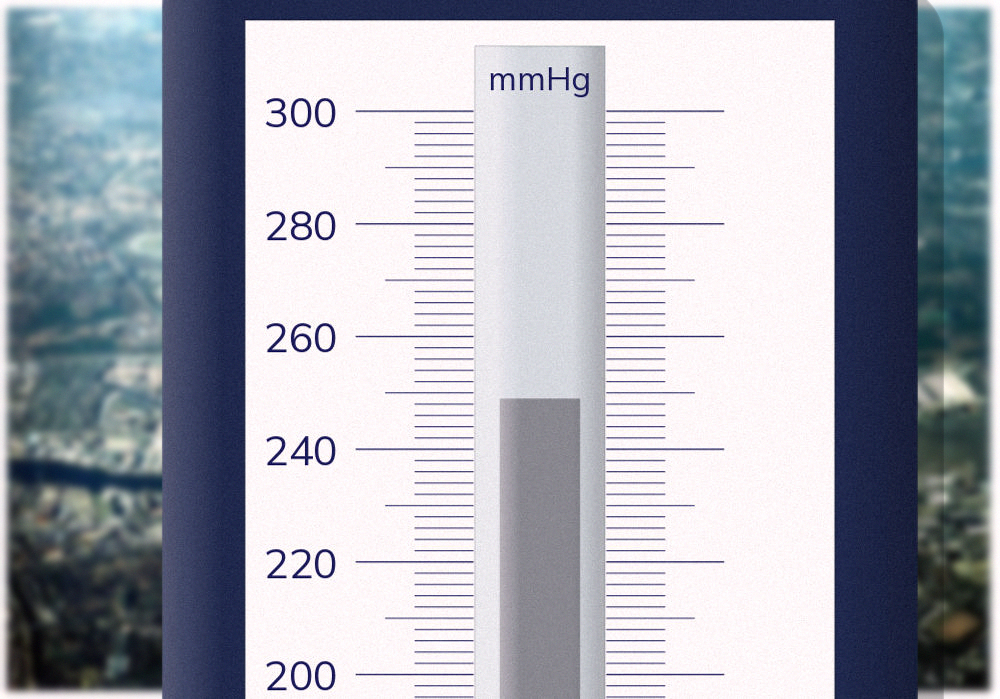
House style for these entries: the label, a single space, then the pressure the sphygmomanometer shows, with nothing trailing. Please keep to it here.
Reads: 249 mmHg
